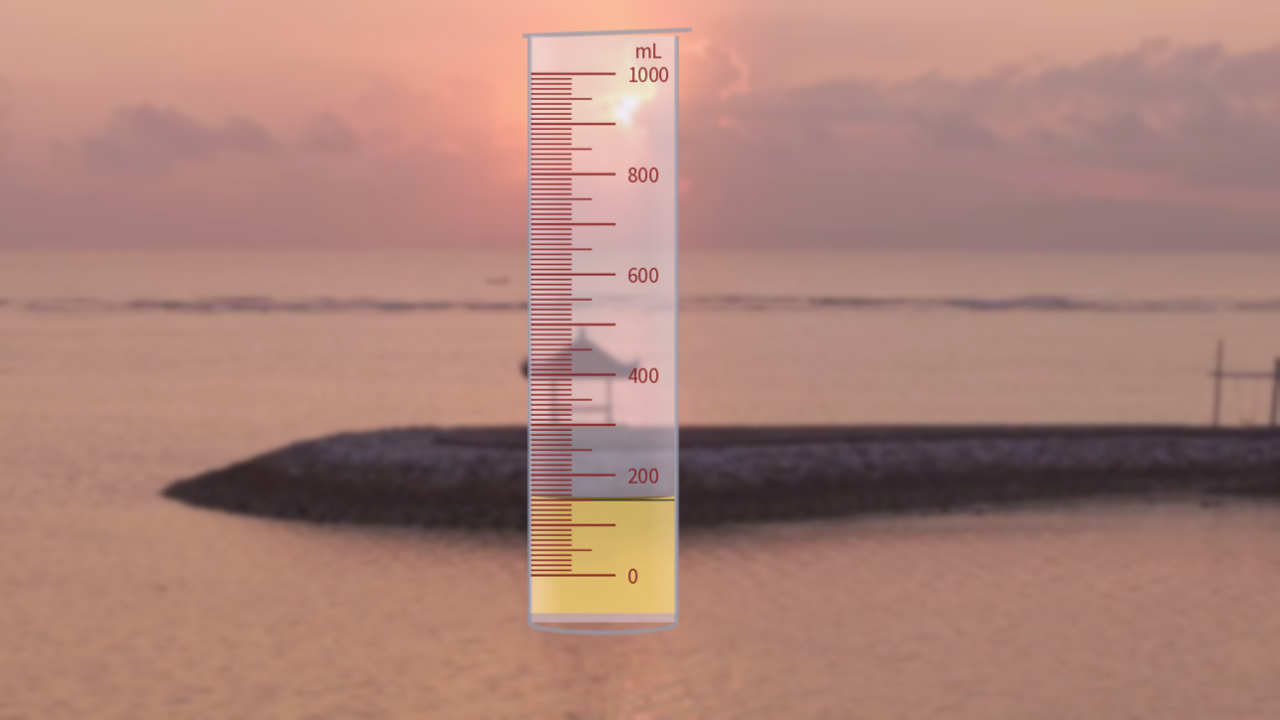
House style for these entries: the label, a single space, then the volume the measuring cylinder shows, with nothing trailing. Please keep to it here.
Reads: 150 mL
